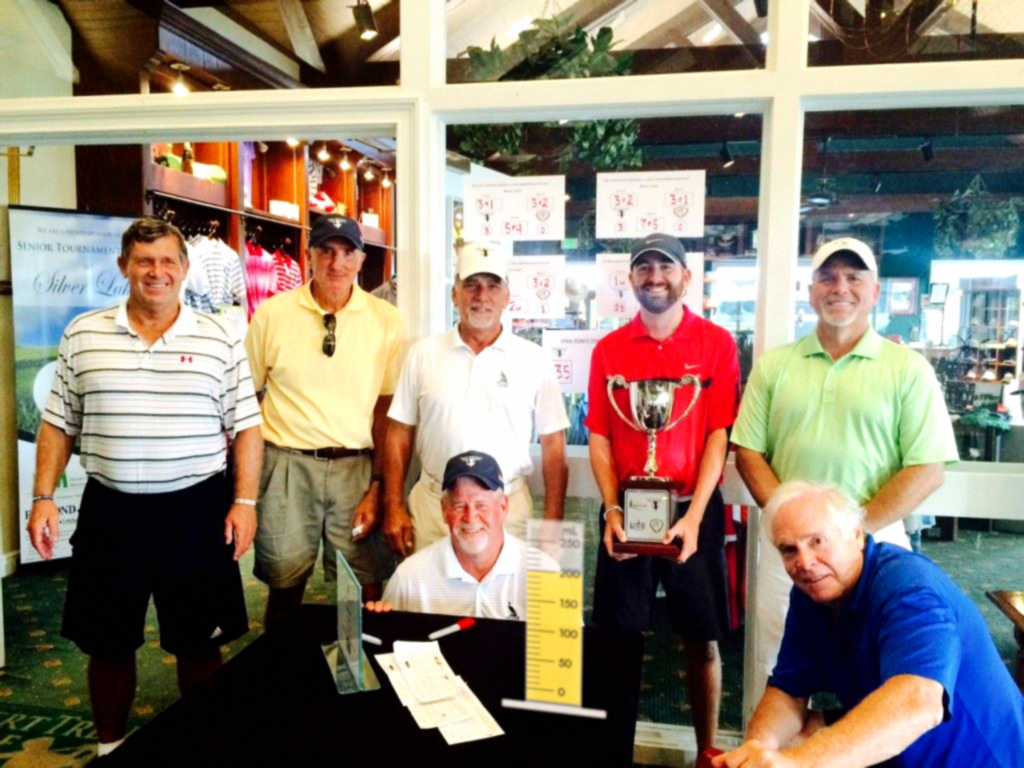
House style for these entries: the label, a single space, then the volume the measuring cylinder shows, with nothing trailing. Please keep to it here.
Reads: 200 mL
